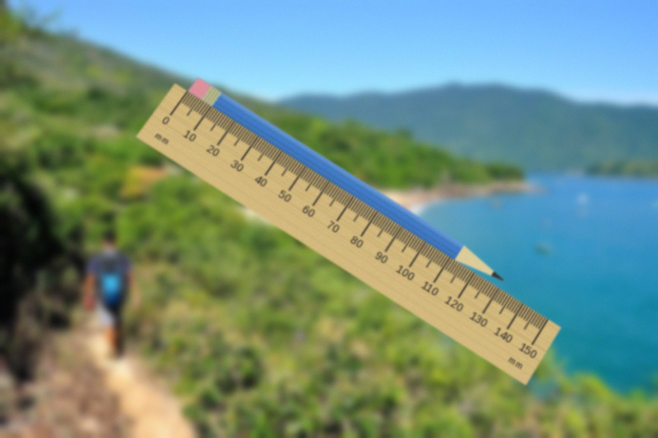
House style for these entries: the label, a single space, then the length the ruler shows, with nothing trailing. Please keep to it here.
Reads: 130 mm
